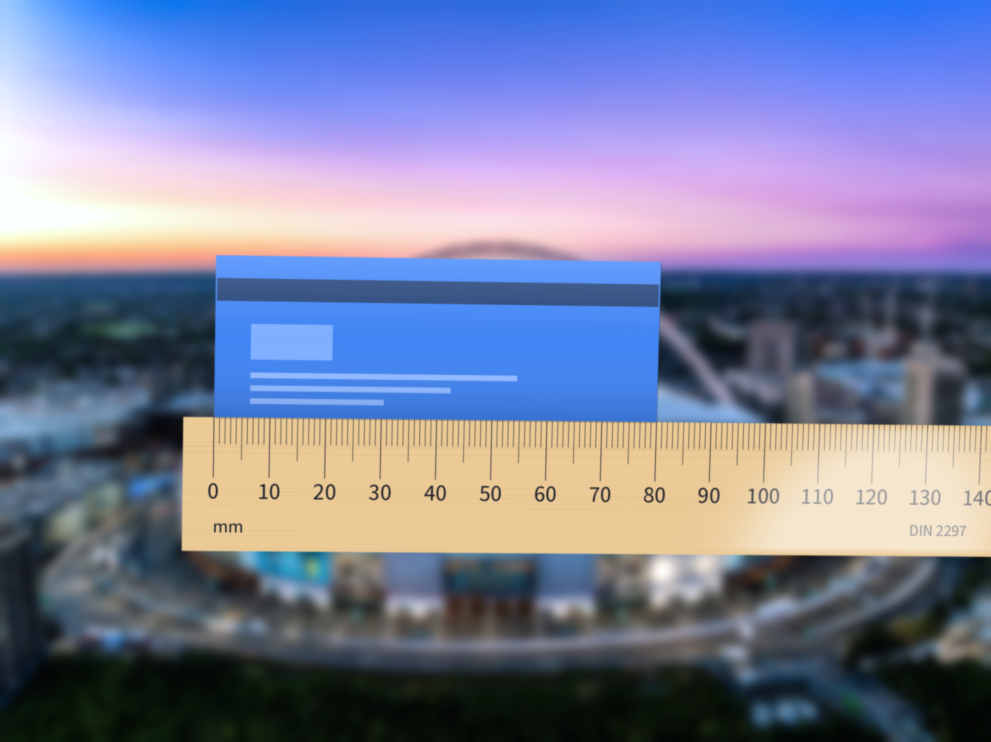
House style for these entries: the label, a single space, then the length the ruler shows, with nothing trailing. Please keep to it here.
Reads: 80 mm
